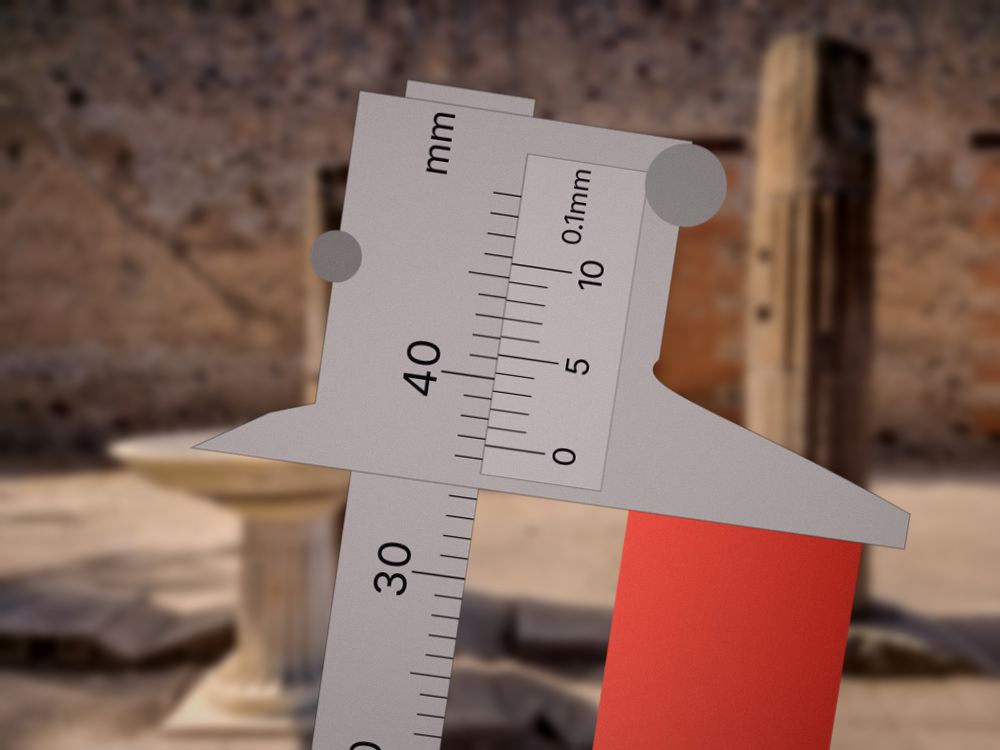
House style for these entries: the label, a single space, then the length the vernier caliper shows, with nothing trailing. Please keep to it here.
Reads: 36.7 mm
